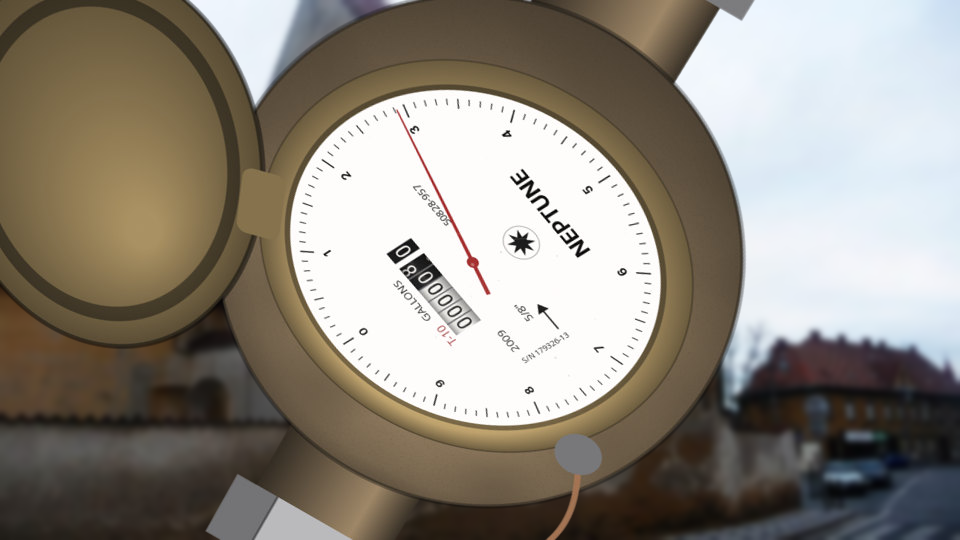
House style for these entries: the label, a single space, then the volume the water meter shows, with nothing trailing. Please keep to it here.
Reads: 82.9 gal
